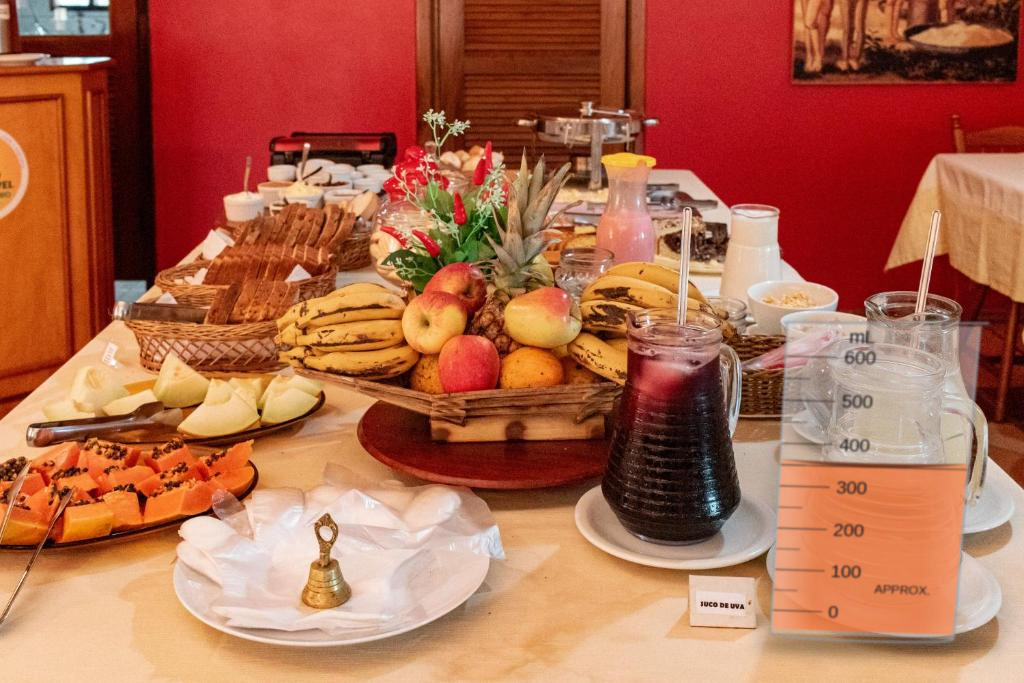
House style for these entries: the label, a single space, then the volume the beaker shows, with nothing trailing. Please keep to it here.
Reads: 350 mL
